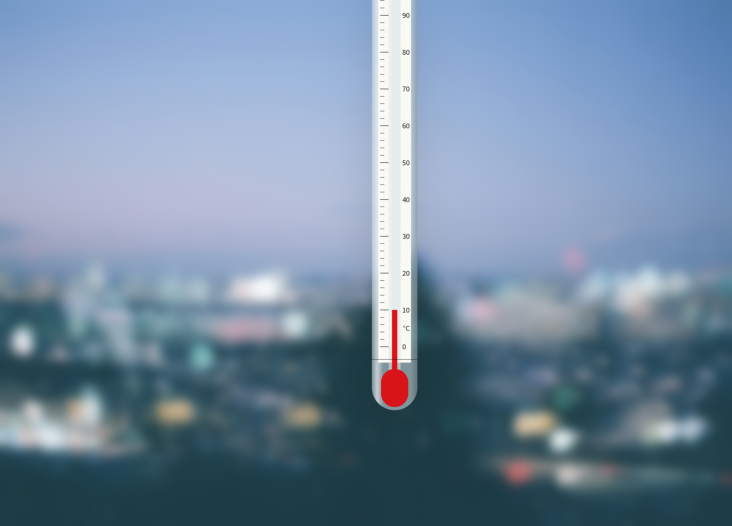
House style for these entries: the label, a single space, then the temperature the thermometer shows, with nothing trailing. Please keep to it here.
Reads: 10 °C
